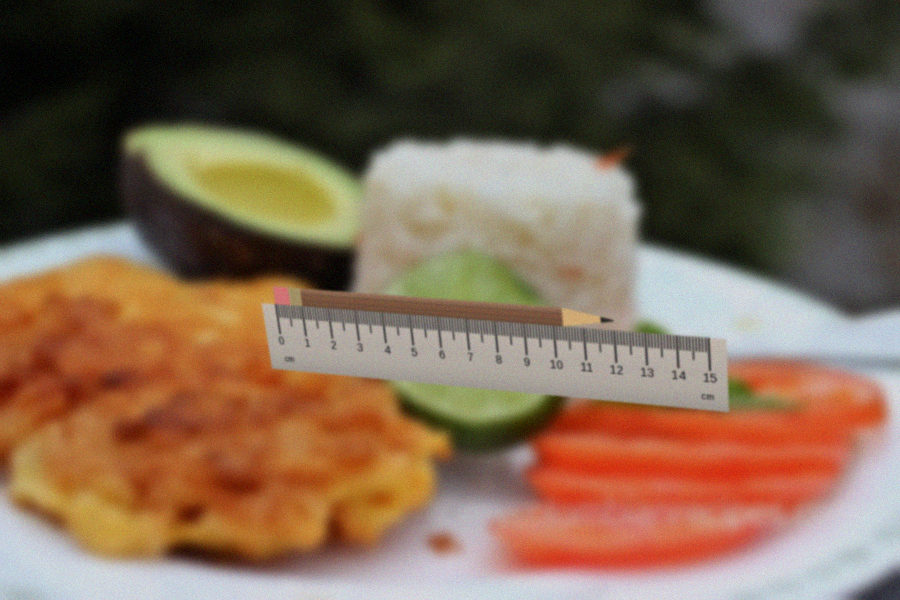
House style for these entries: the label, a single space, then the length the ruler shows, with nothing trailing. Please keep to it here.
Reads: 12 cm
